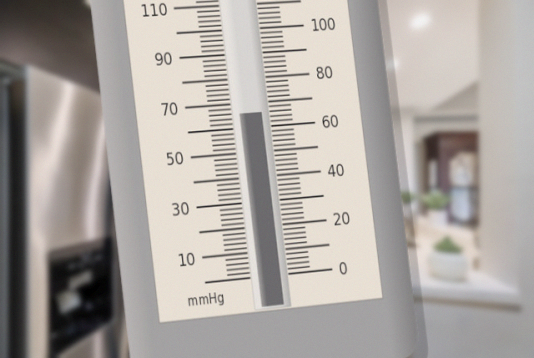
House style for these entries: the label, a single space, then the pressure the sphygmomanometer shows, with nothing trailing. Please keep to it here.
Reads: 66 mmHg
